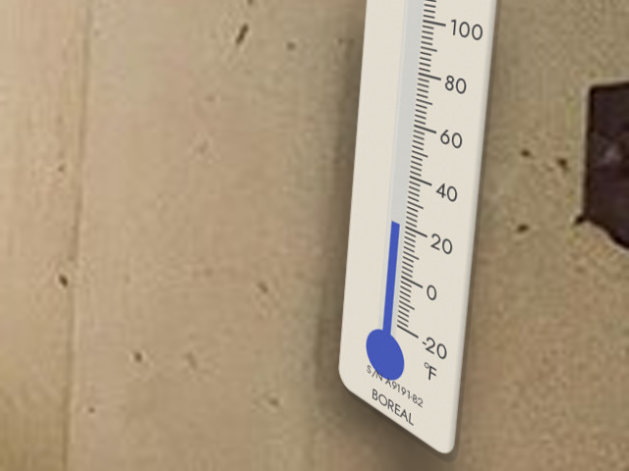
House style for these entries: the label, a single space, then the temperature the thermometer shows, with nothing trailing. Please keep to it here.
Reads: 20 °F
